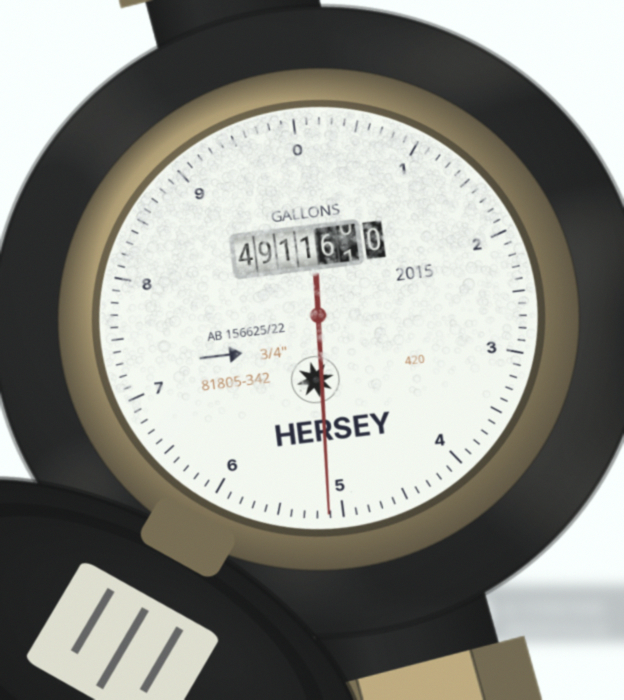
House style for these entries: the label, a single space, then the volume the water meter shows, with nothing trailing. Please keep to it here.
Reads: 4911605.1 gal
